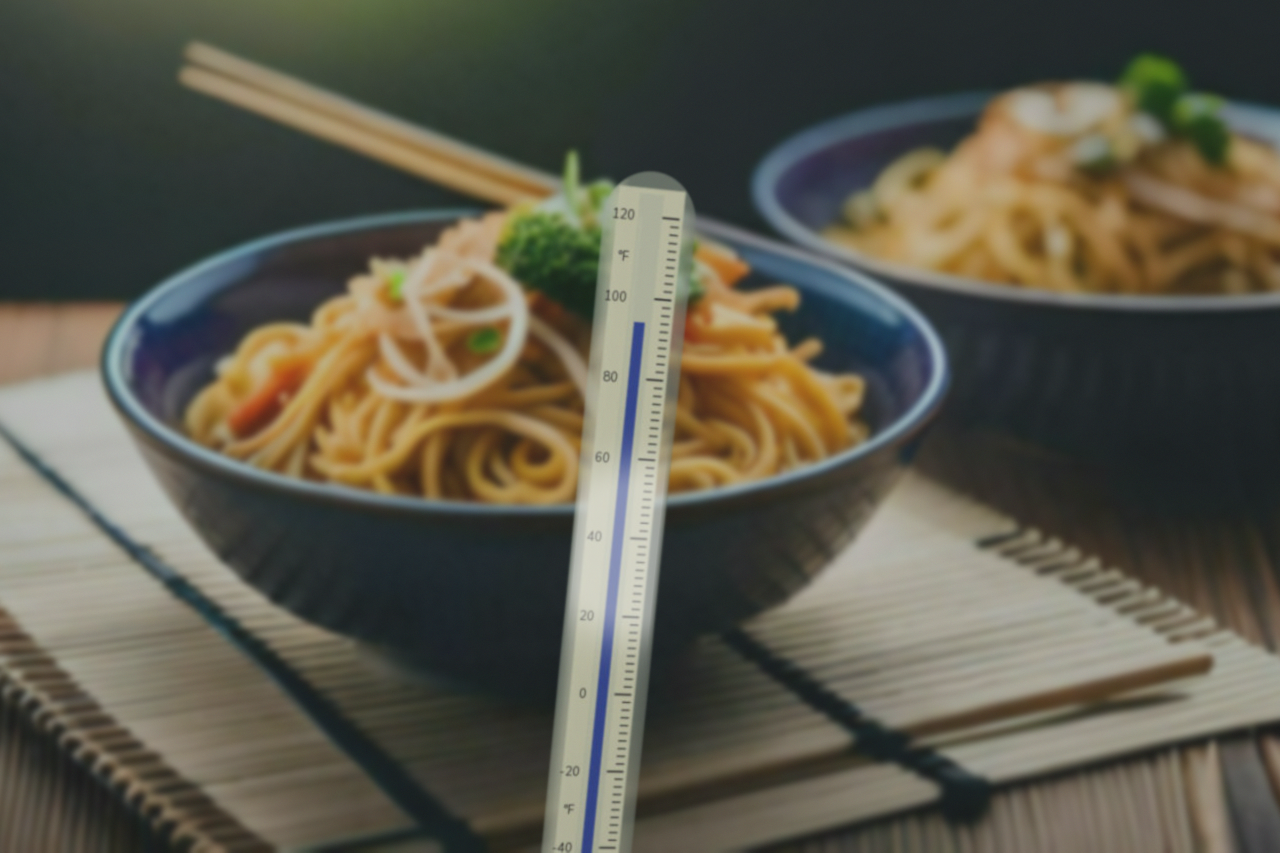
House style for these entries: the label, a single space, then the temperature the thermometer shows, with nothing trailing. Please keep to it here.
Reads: 94 °F
